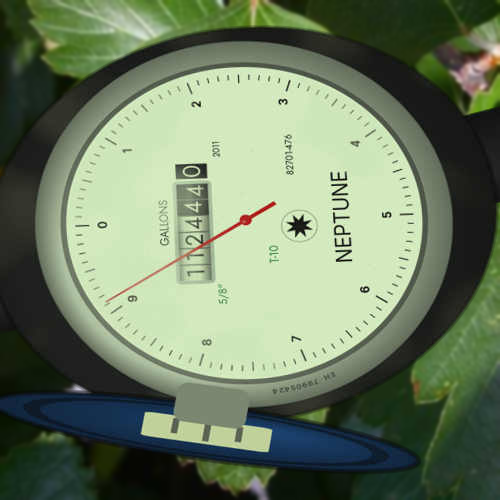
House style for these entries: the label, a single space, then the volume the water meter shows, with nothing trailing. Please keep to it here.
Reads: 1124439.1 gal
